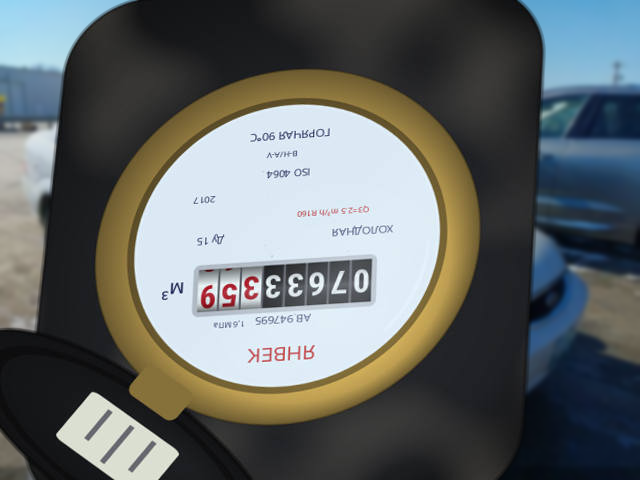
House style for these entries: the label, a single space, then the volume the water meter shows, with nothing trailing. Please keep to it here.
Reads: 7633.359 m³
